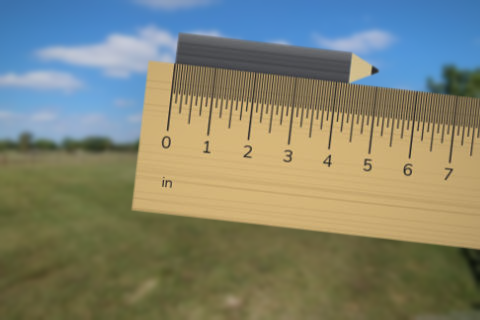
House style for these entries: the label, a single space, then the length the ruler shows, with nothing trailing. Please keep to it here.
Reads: 5 in
